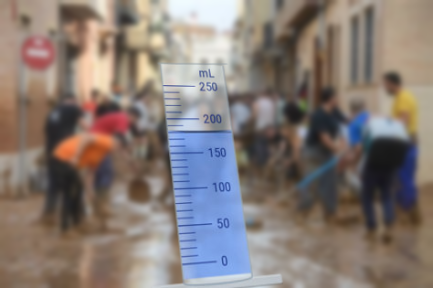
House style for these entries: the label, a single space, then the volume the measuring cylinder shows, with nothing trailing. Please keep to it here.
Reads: 180 mL
